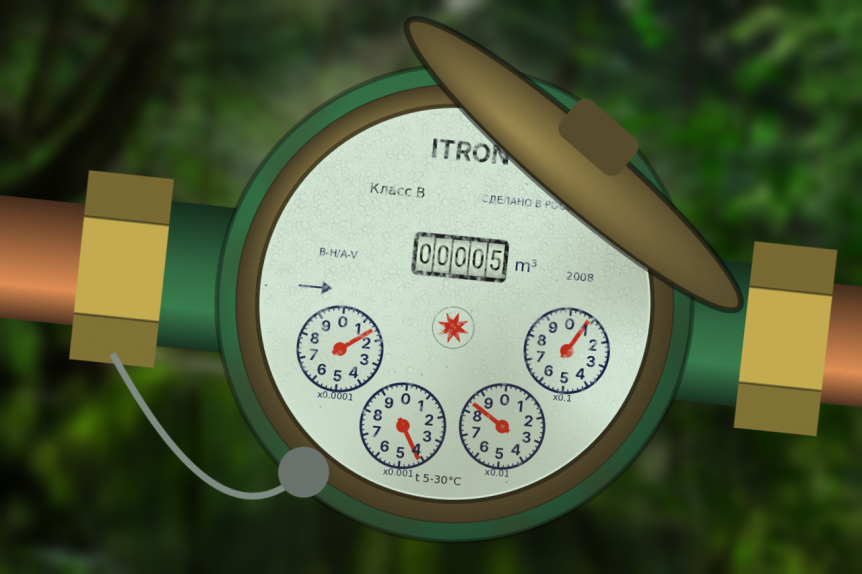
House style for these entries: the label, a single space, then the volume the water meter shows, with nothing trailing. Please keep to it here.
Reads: 5.0841 m³
